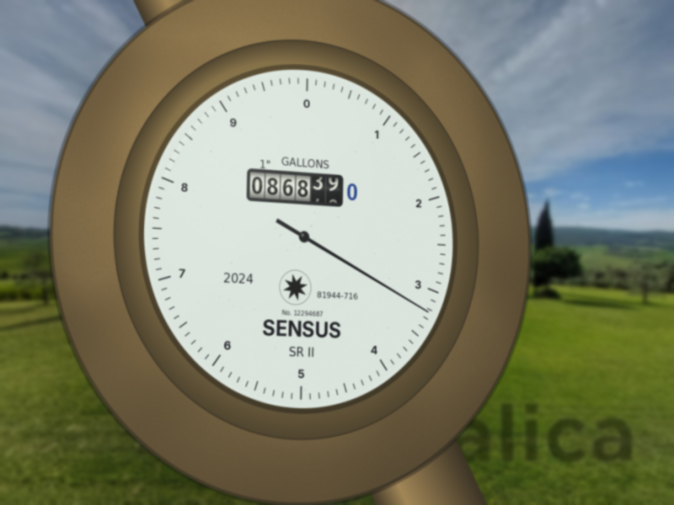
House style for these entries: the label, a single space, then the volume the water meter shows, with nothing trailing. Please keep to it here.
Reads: 868393.2 gal
